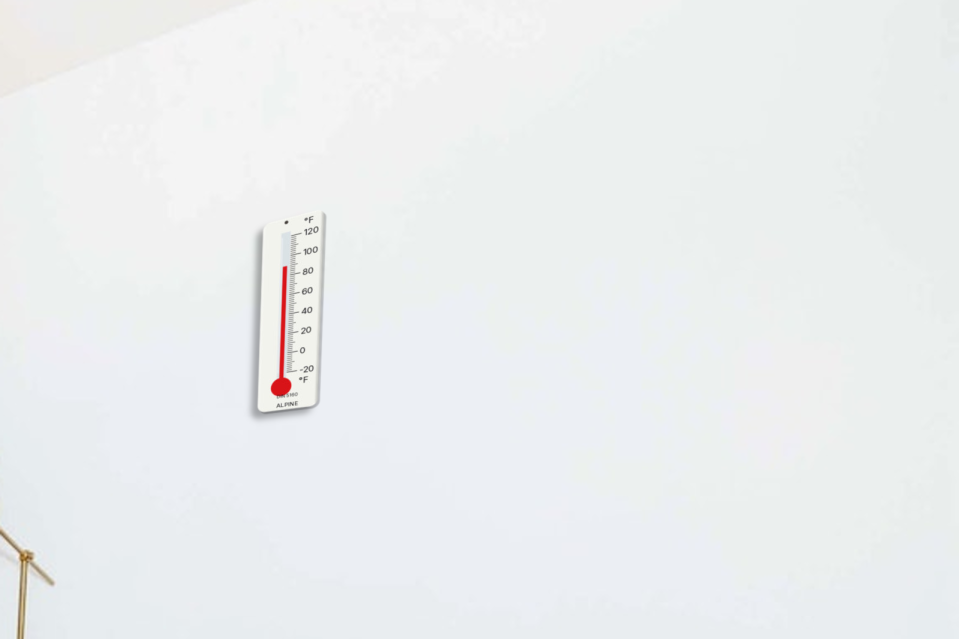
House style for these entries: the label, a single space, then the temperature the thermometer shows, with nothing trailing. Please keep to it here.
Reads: 90 °F
